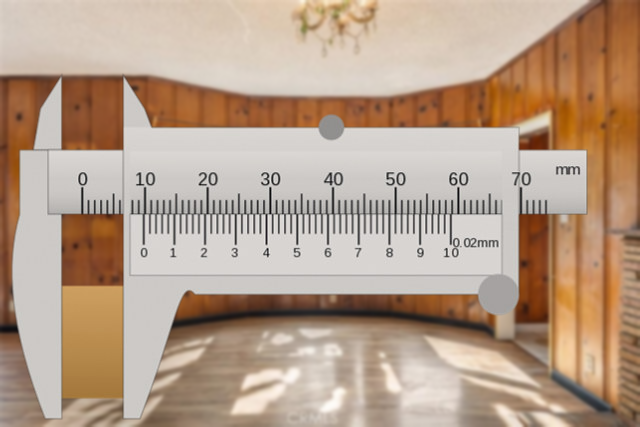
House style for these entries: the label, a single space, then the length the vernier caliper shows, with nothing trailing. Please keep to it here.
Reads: 9.8 mm
